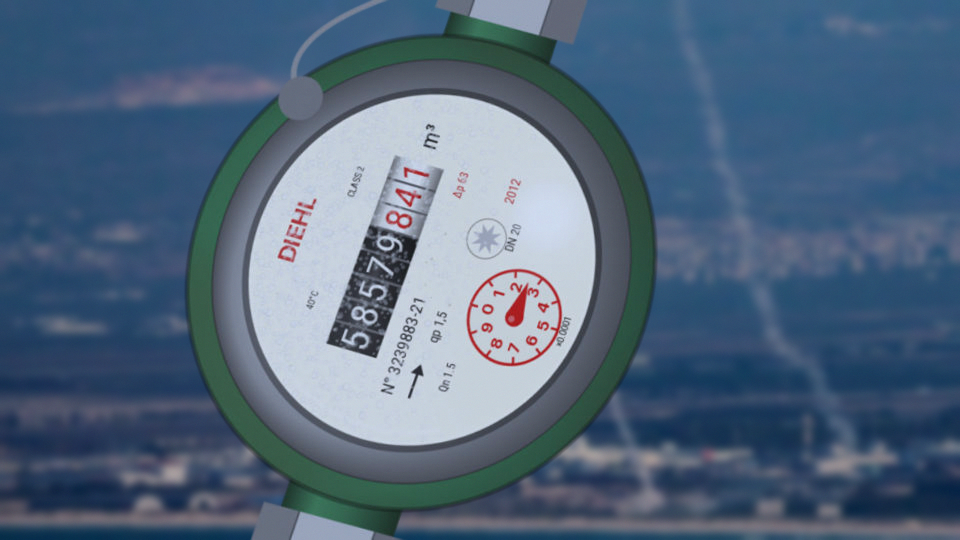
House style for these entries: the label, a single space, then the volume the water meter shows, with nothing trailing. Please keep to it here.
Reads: 58579.8412 m³
